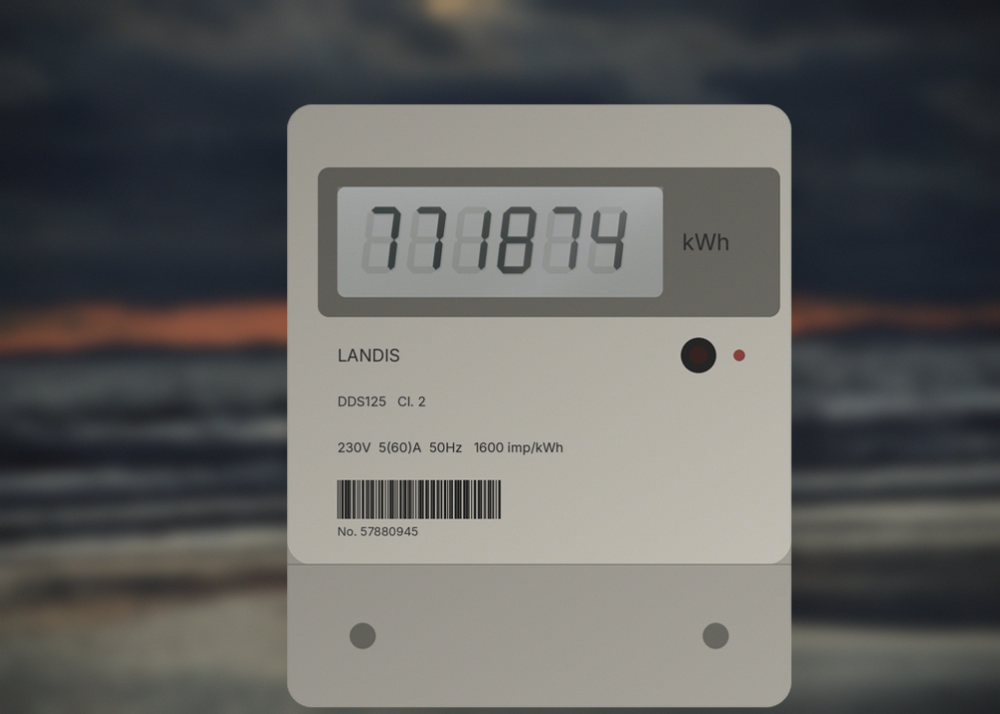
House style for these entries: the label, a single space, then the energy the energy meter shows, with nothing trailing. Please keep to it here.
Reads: 771874 kWh
